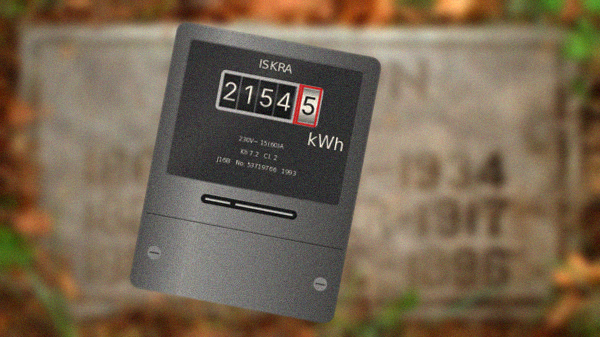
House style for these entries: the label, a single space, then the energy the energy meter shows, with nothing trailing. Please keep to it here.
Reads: 2154.5 kWh
